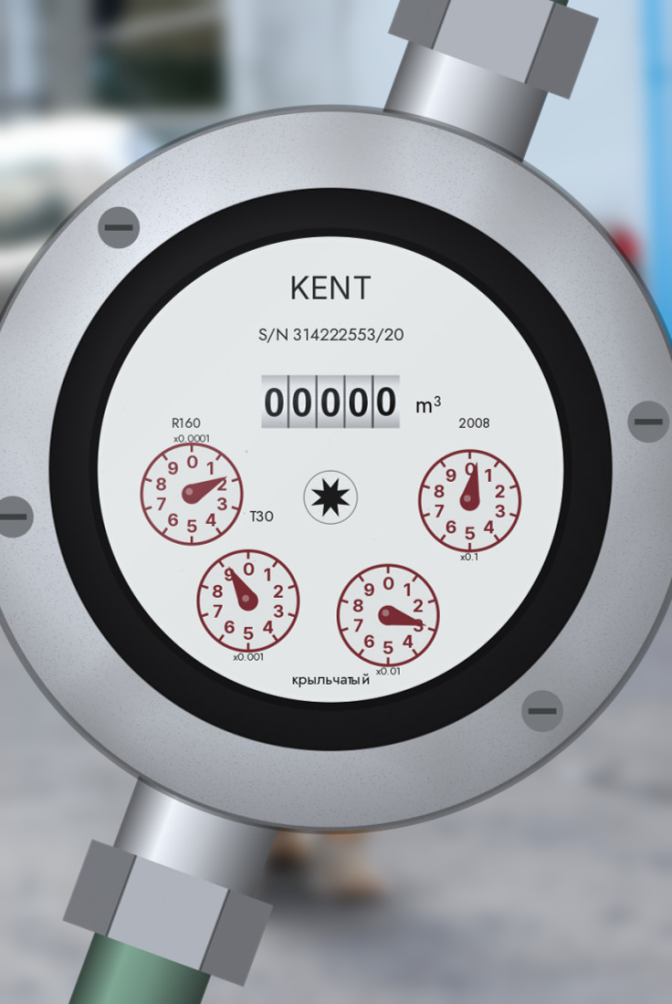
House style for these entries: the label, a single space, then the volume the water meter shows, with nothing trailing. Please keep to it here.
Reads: 0.0291 m³
